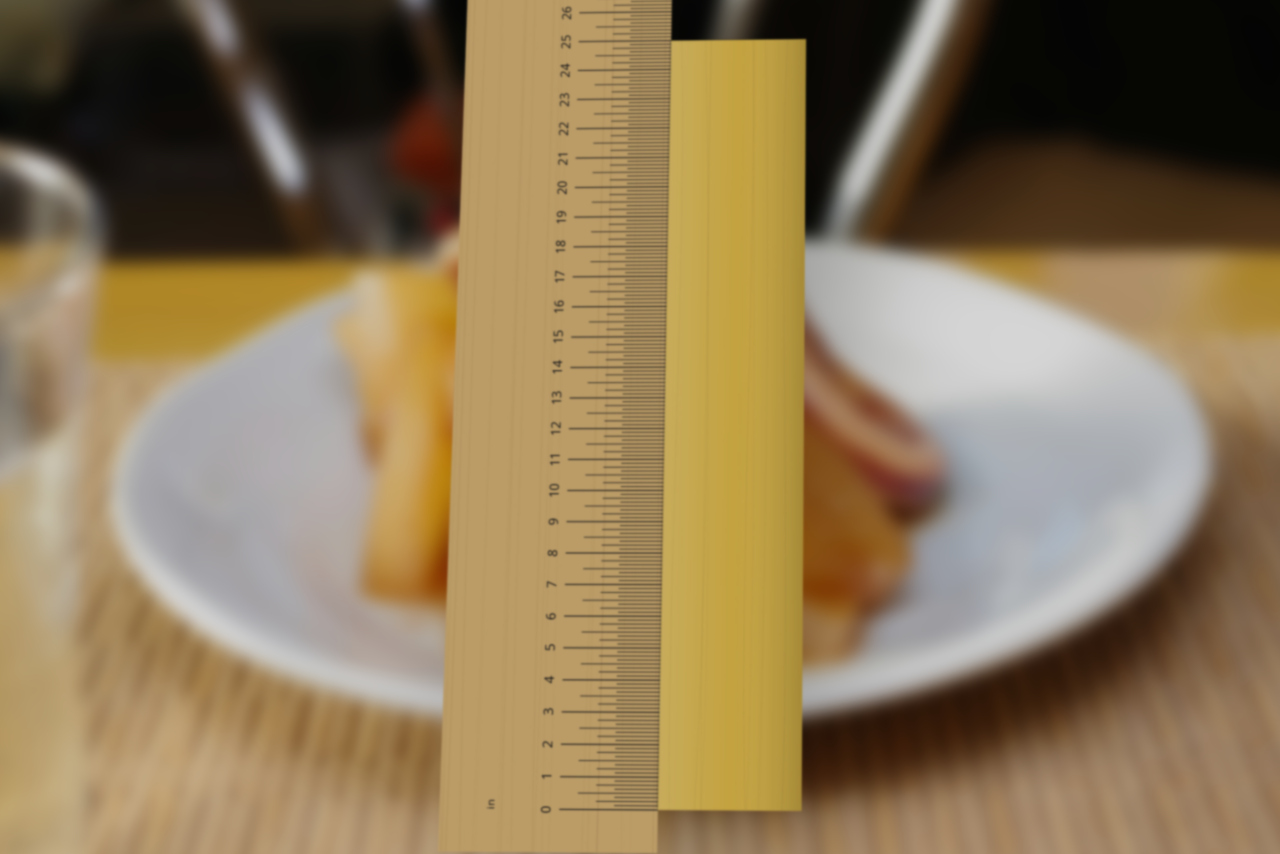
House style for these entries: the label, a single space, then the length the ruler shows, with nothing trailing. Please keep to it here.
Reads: 25 in
